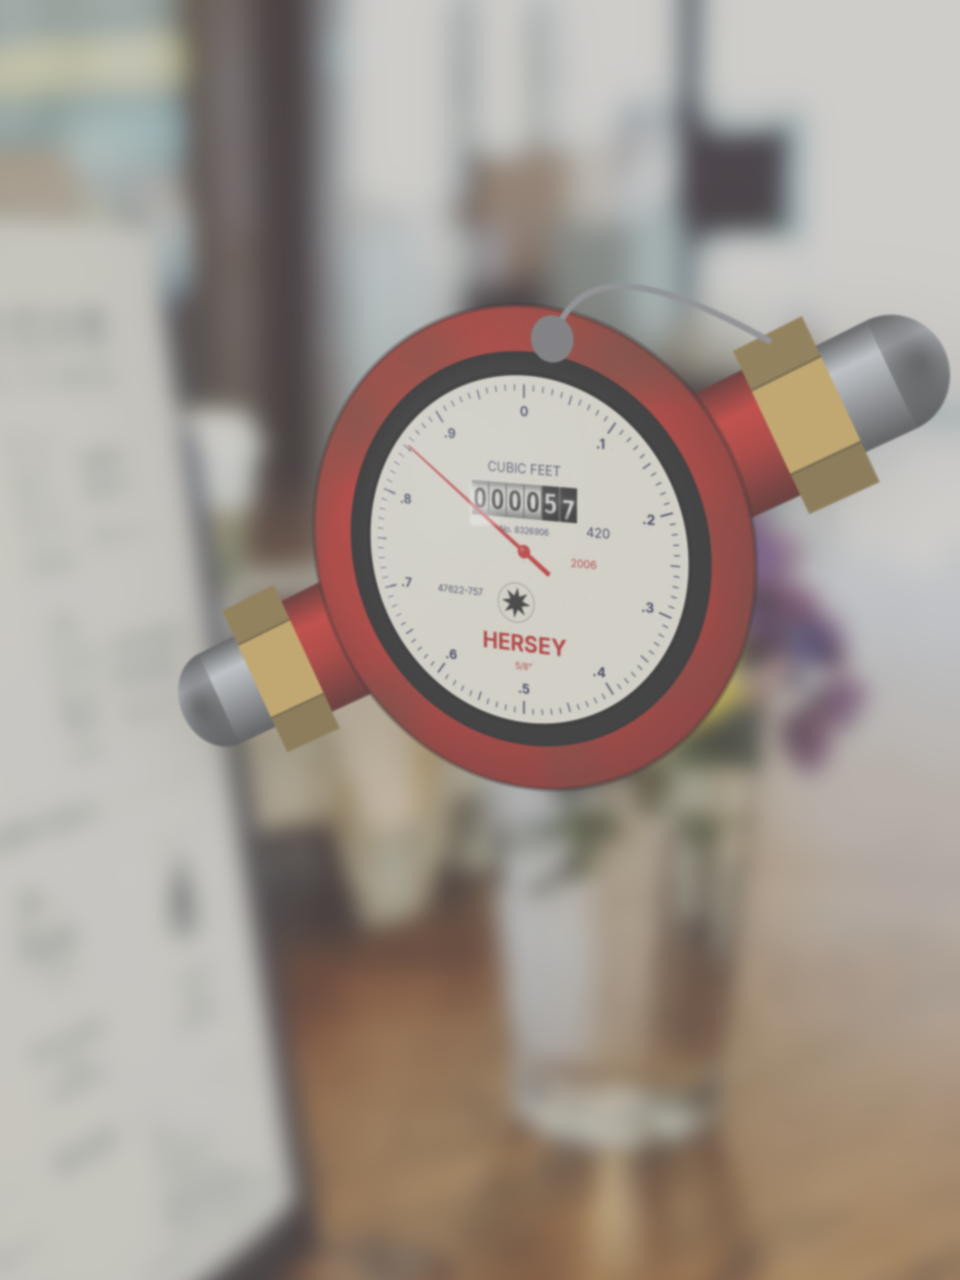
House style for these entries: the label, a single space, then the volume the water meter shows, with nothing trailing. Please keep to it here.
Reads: 56.85 ft³
